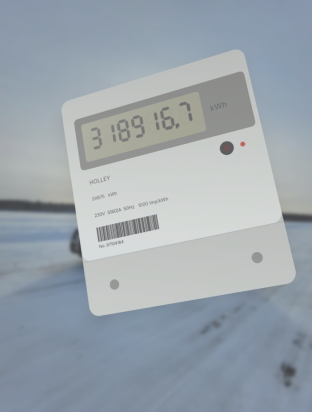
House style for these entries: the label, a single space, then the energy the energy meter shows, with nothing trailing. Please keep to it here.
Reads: 318916.7 kWh
